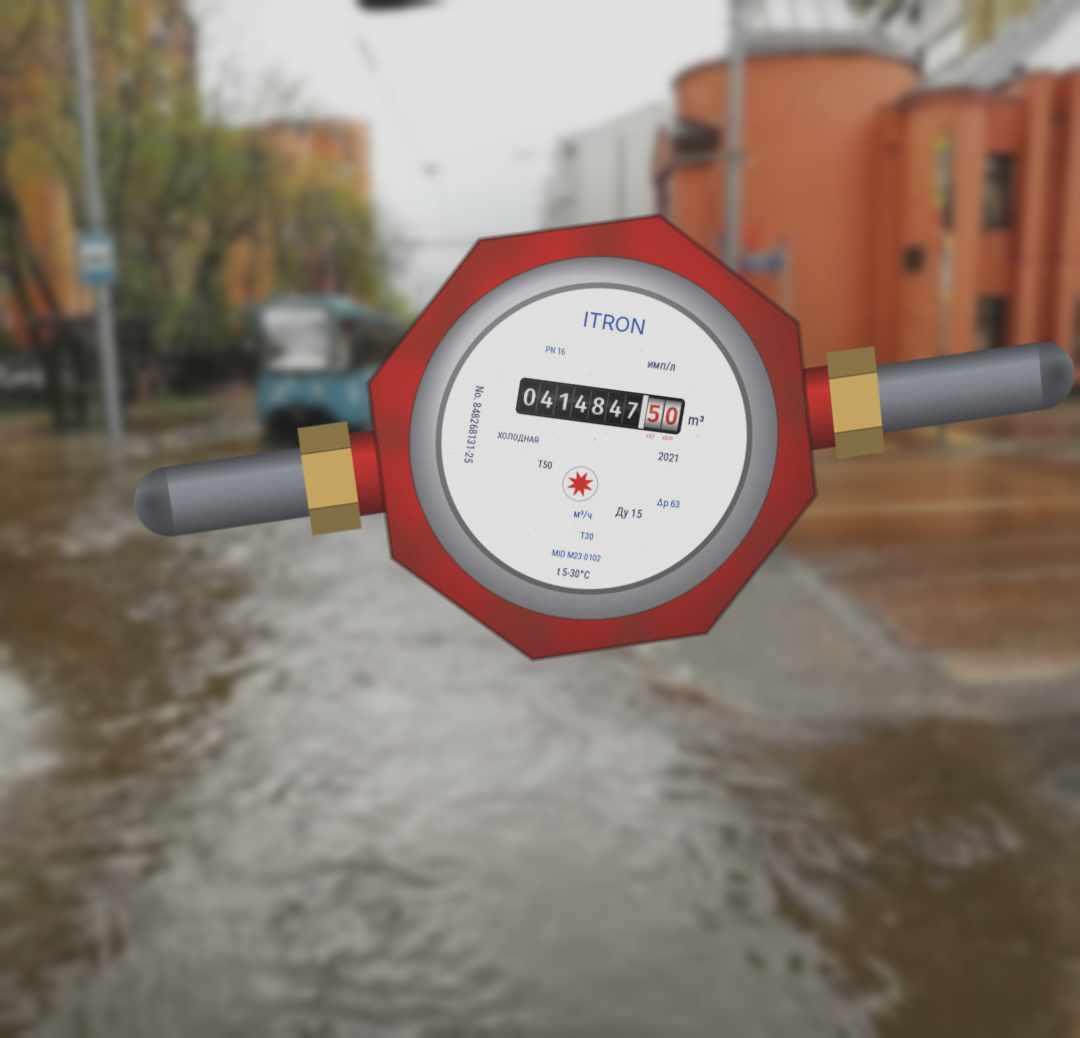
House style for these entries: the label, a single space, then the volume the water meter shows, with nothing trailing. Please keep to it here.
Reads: 414847.50 m³
